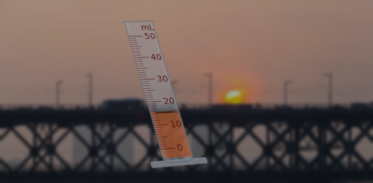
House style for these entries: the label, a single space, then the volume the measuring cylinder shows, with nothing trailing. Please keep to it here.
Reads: 15 mL
